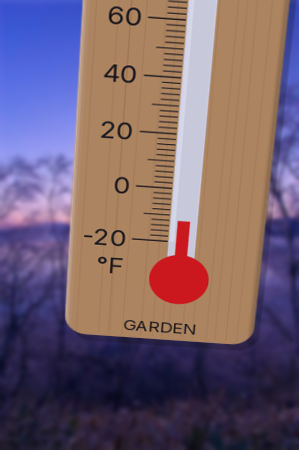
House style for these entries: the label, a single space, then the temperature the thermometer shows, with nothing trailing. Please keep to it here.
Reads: -12 °F
